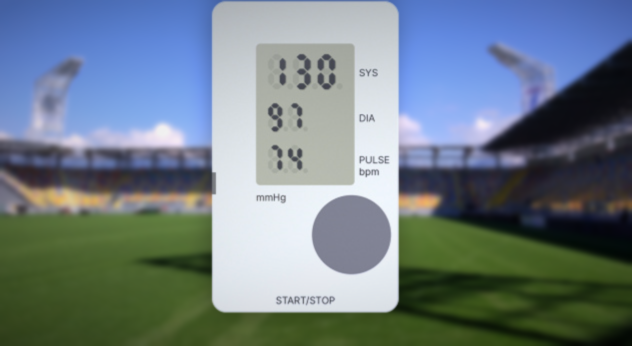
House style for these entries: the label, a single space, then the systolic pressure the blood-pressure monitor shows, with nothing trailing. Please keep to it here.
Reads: 130 mmHg
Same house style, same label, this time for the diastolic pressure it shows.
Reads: 97 mmHg
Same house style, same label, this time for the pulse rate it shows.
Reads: 74 bpm
